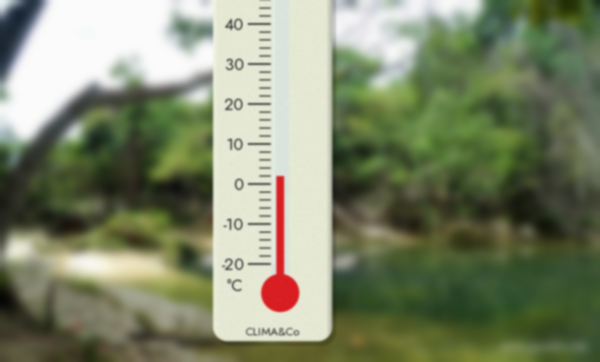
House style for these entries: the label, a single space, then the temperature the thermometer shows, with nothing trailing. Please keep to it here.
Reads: 2 °C
